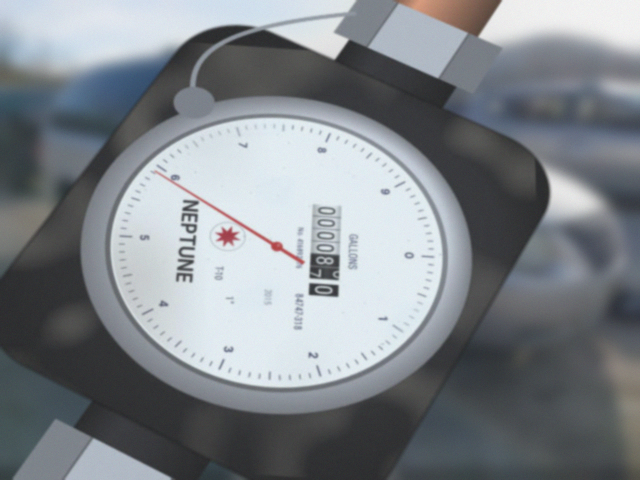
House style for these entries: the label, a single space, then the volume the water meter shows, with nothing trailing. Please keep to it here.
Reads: 865.9 gal
